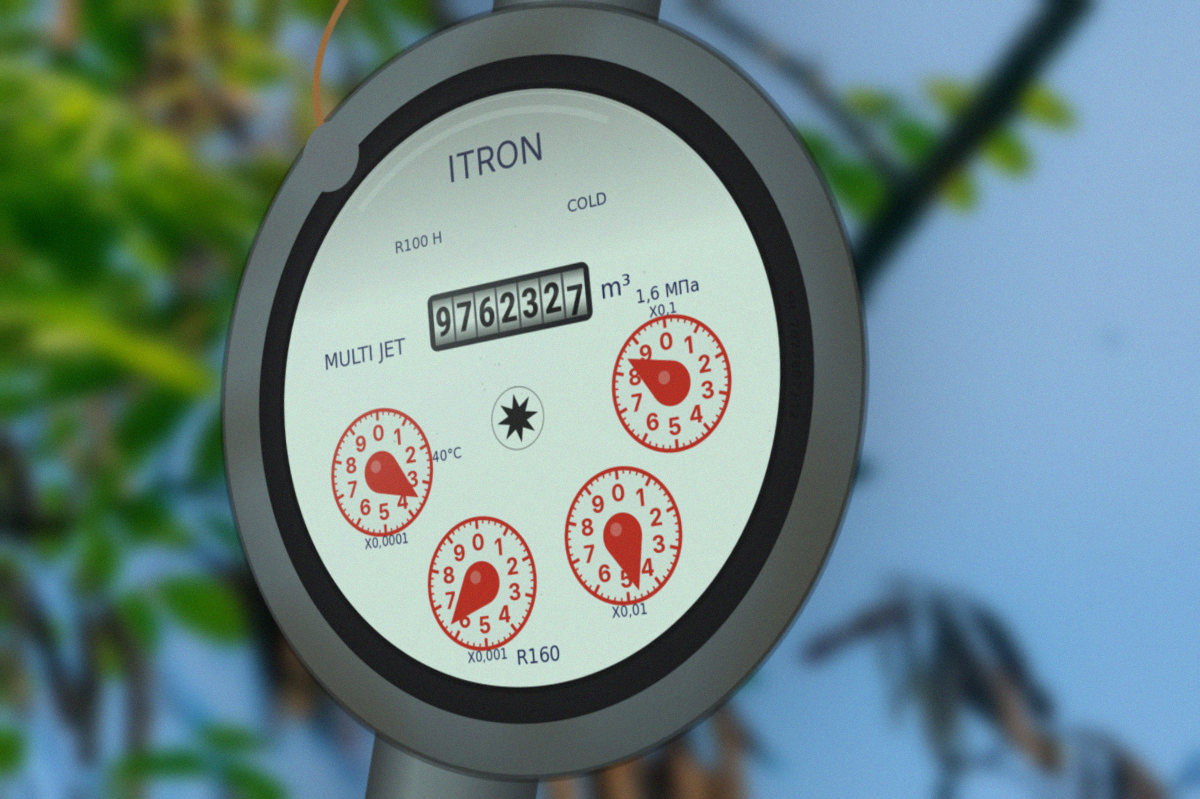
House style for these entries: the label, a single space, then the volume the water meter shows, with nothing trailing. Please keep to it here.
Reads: 9762326.8463 m³
